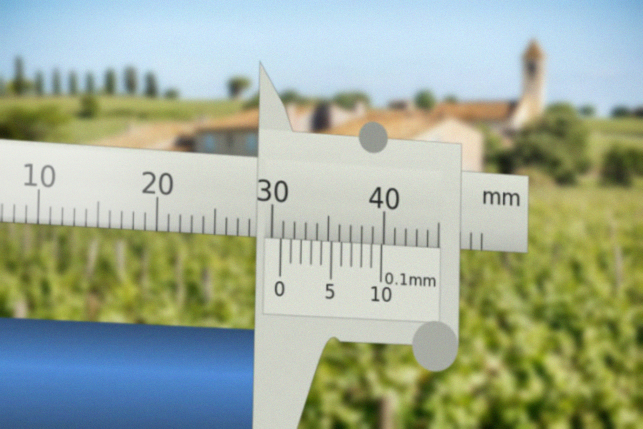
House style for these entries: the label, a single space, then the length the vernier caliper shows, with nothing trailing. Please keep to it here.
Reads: 30.8 mm
